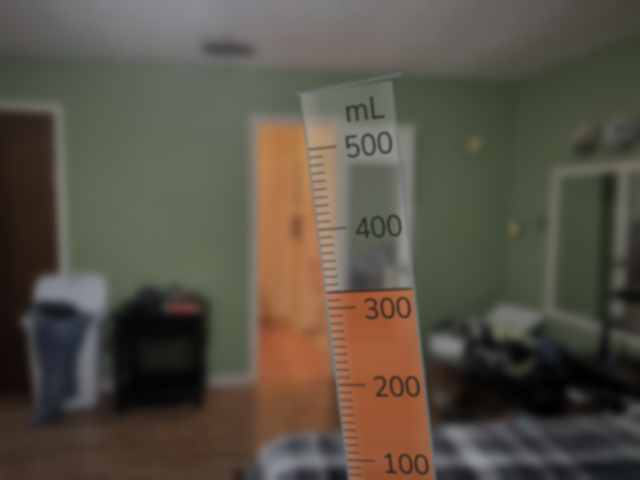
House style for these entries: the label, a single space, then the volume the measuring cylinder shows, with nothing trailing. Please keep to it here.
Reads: 320 mL
